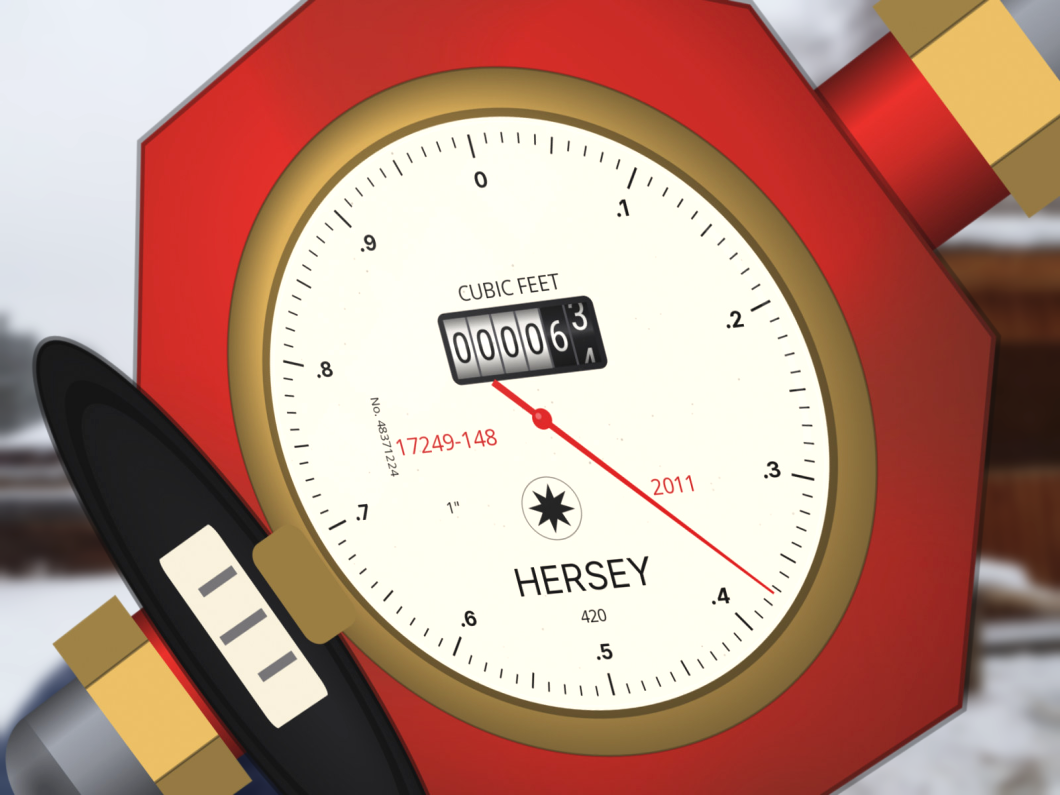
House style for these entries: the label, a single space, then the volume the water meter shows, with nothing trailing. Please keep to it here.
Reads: 63.37 ft³
